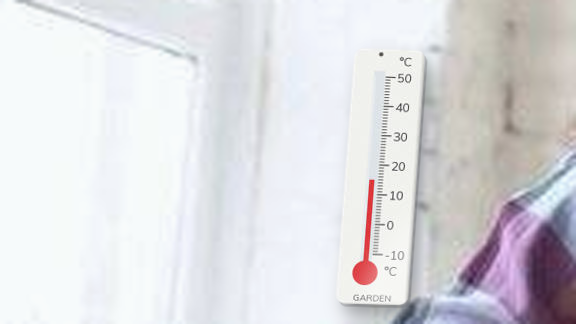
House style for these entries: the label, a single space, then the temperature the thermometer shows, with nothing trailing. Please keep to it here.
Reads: 15 °C
